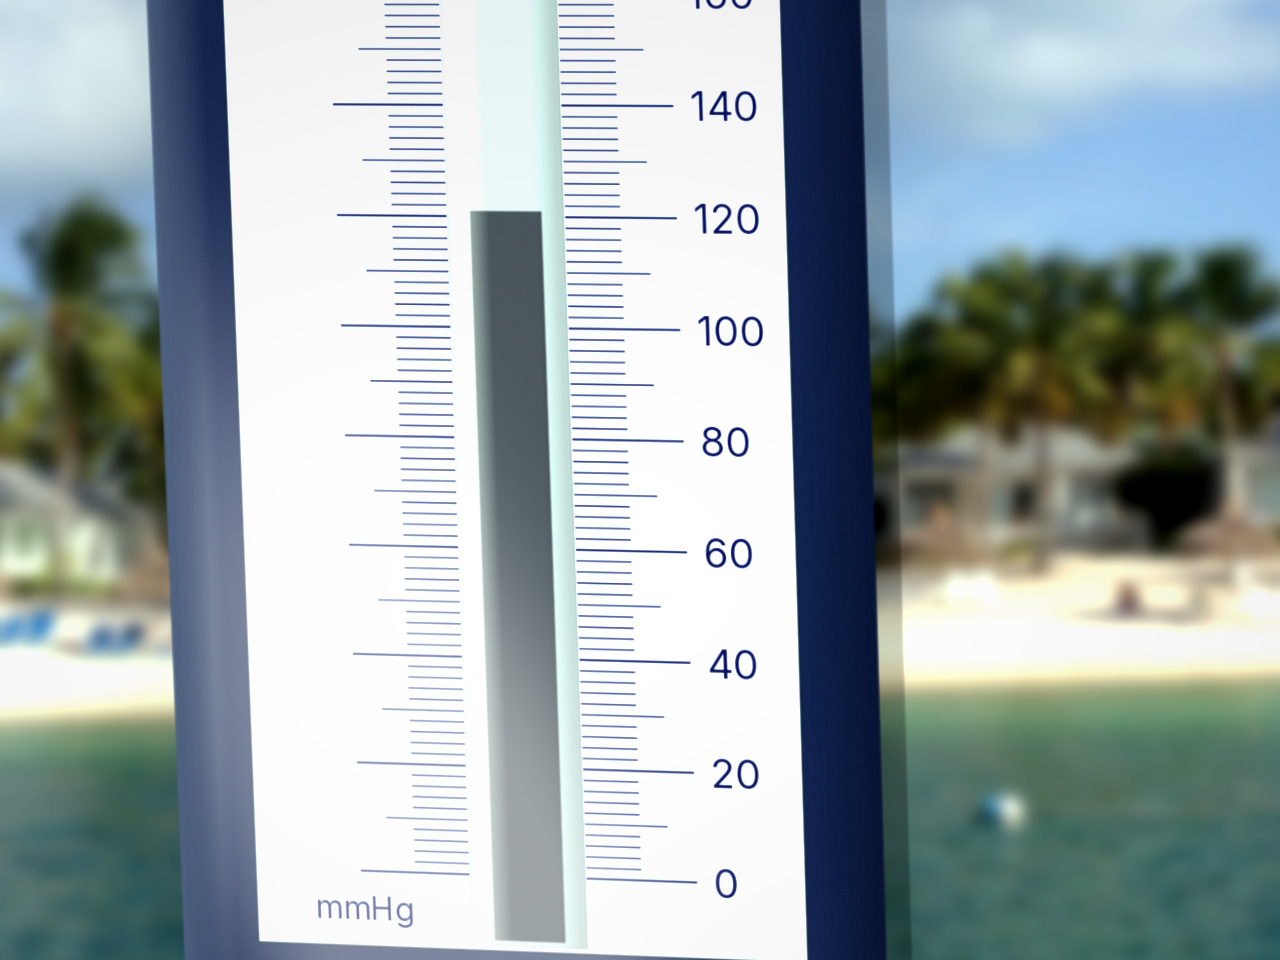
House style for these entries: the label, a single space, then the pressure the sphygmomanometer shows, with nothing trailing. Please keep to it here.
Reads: 121 mmHg
